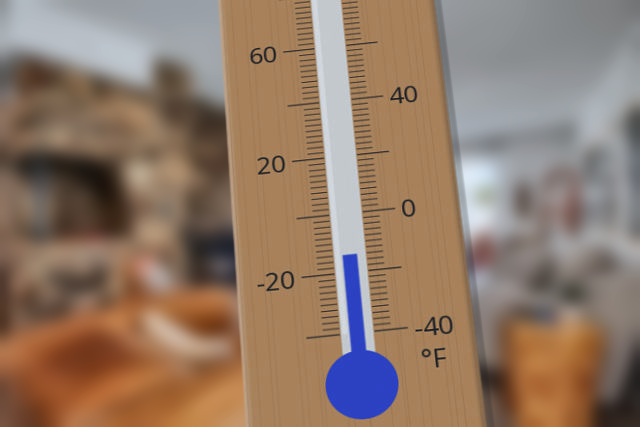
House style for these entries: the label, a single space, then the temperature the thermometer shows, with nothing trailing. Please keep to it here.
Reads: -14 °F
